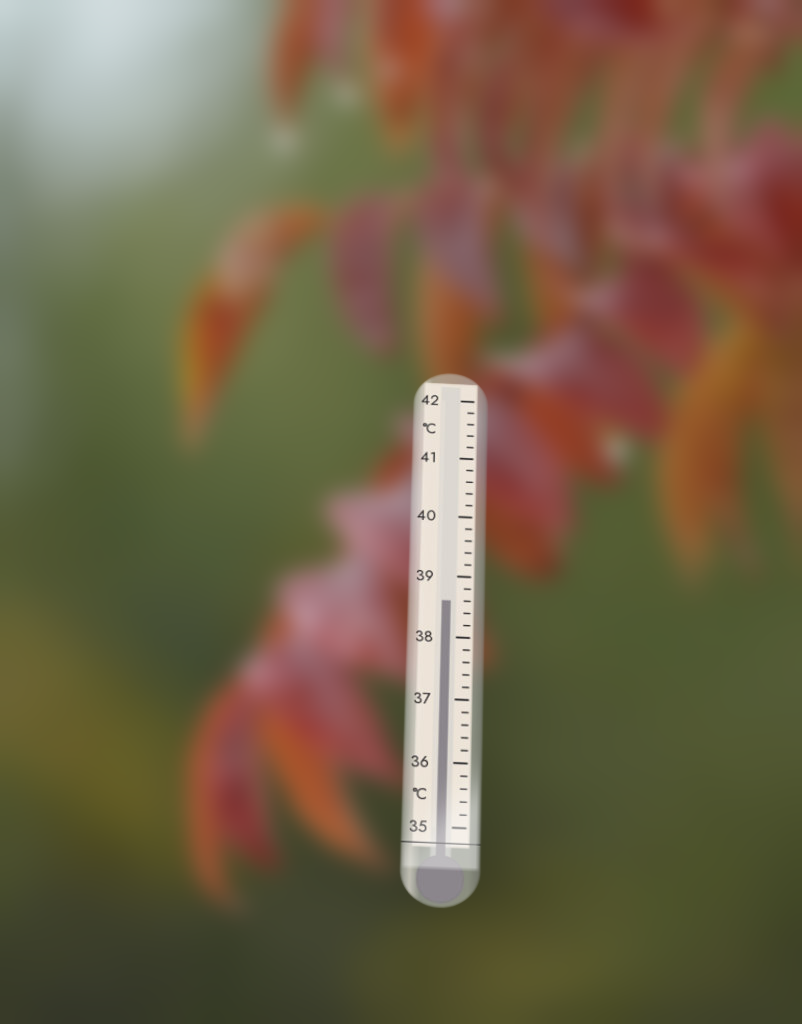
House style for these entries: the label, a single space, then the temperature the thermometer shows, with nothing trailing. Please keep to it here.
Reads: 38.6 °C
